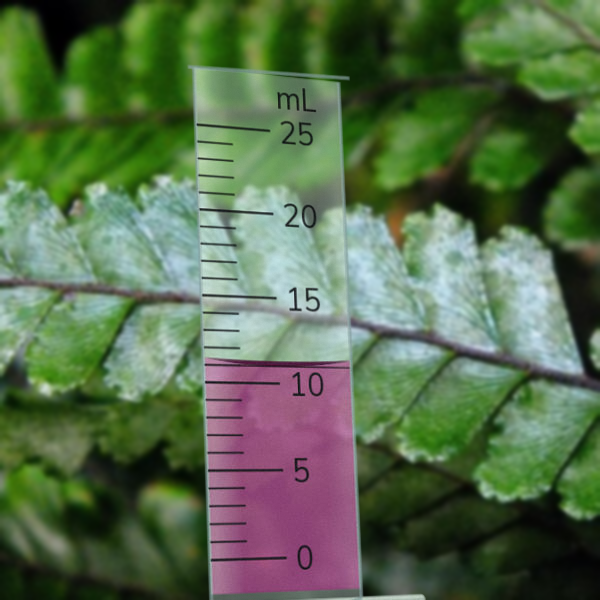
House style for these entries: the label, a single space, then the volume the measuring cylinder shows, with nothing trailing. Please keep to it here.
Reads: 11 mL
